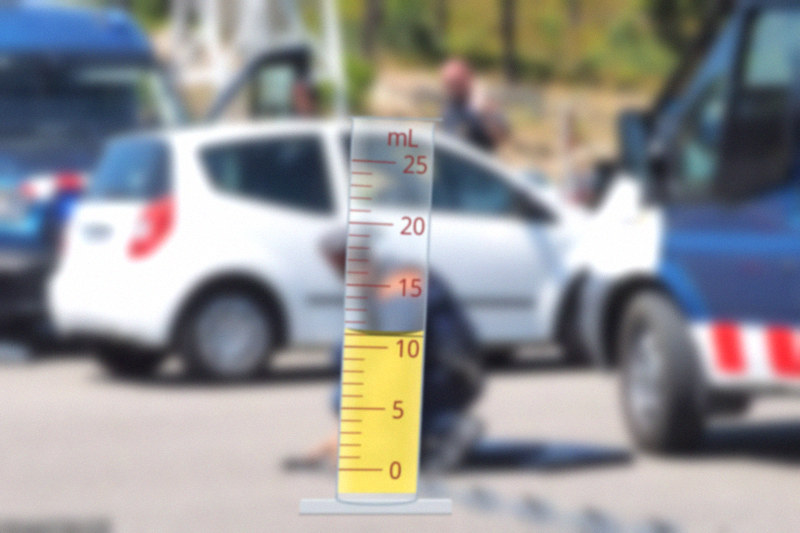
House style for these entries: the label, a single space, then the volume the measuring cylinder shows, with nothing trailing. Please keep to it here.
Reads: 11 mL
